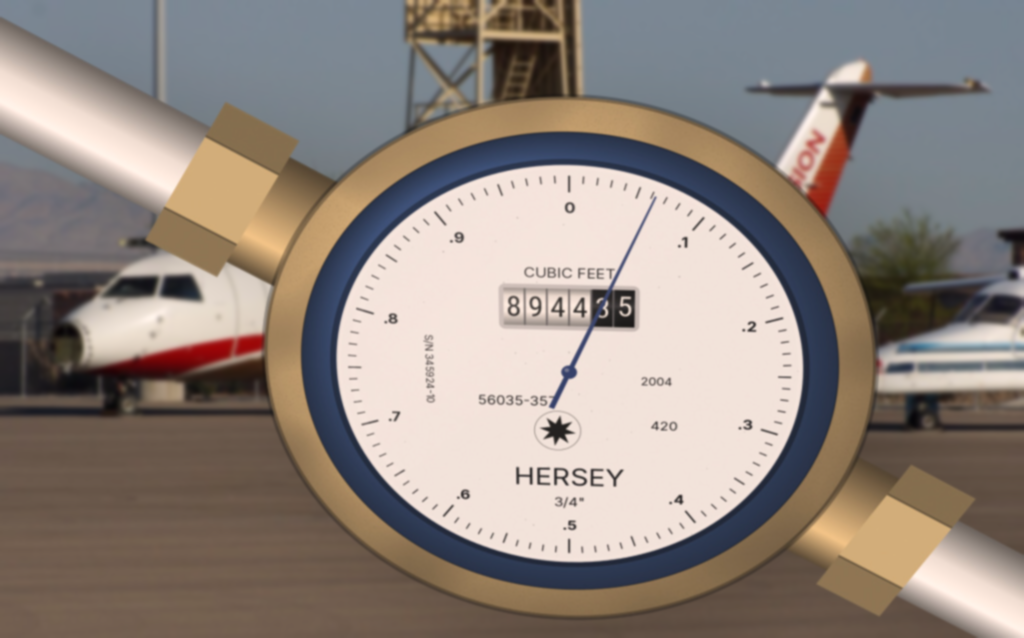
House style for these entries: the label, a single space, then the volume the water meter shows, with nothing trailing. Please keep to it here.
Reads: 894435.06 ft³
